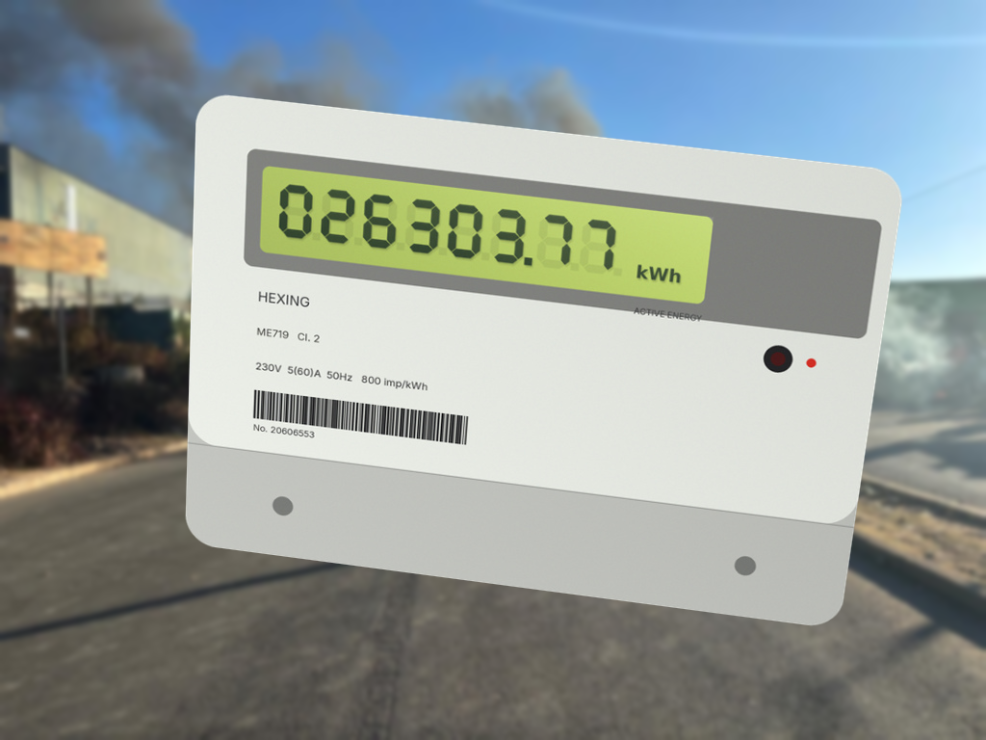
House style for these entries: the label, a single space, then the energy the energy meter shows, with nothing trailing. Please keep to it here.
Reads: 26303.77 kWh
